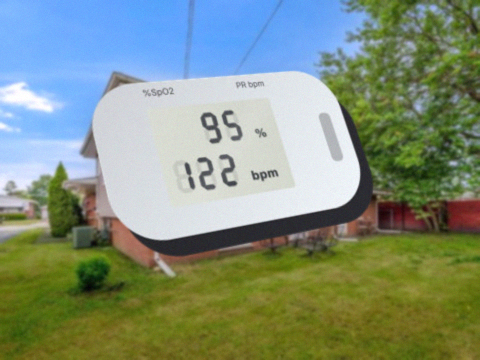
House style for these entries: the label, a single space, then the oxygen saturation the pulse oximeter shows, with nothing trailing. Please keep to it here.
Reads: 95 %
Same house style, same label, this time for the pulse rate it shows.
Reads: 122 bpm
